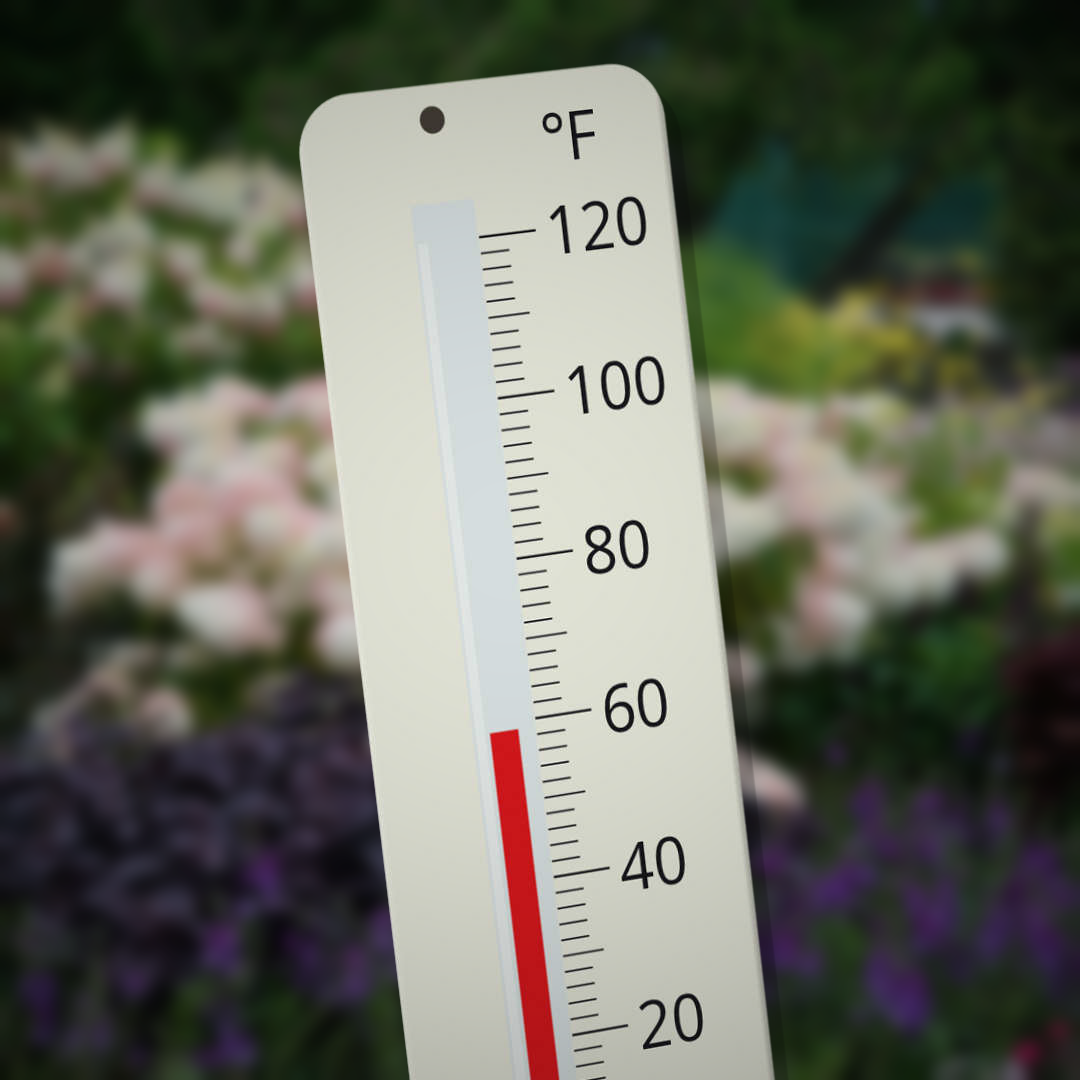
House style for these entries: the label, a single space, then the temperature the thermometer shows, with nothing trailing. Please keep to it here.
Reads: 59 °F
